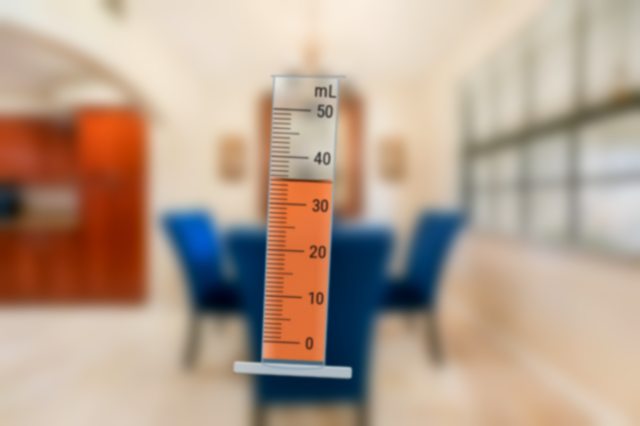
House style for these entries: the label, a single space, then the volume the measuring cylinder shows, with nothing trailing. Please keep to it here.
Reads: 35 mL
